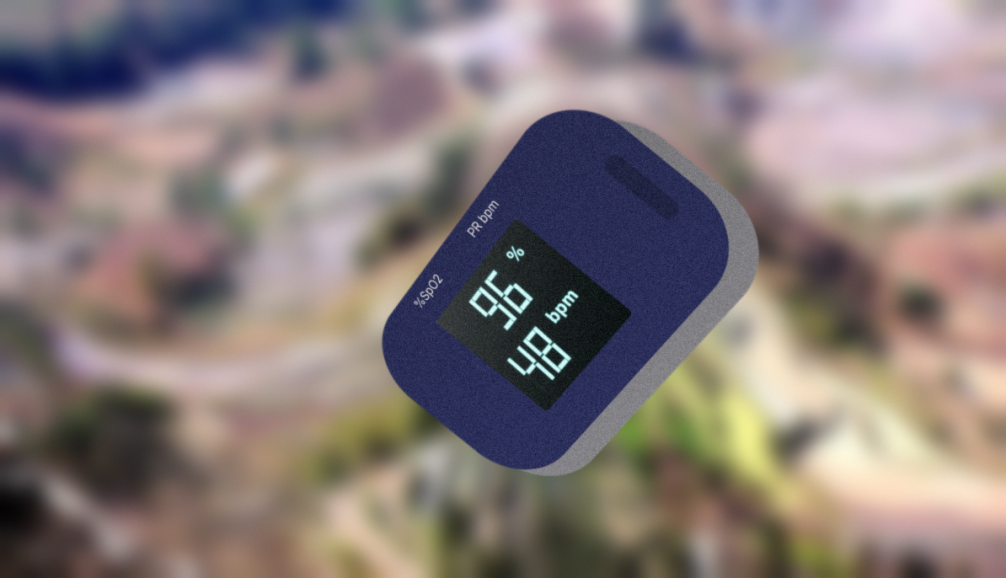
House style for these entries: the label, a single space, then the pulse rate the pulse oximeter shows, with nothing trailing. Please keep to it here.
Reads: 48 bpm
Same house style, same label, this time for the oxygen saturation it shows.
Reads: 96 %
